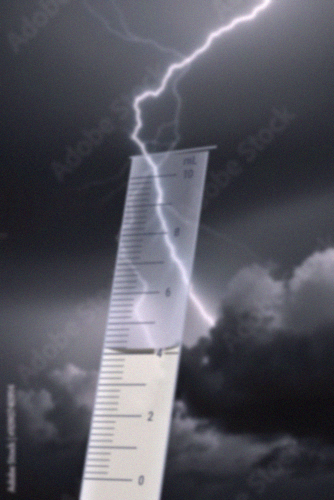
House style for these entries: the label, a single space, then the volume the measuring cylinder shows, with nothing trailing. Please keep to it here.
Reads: 4 mL
